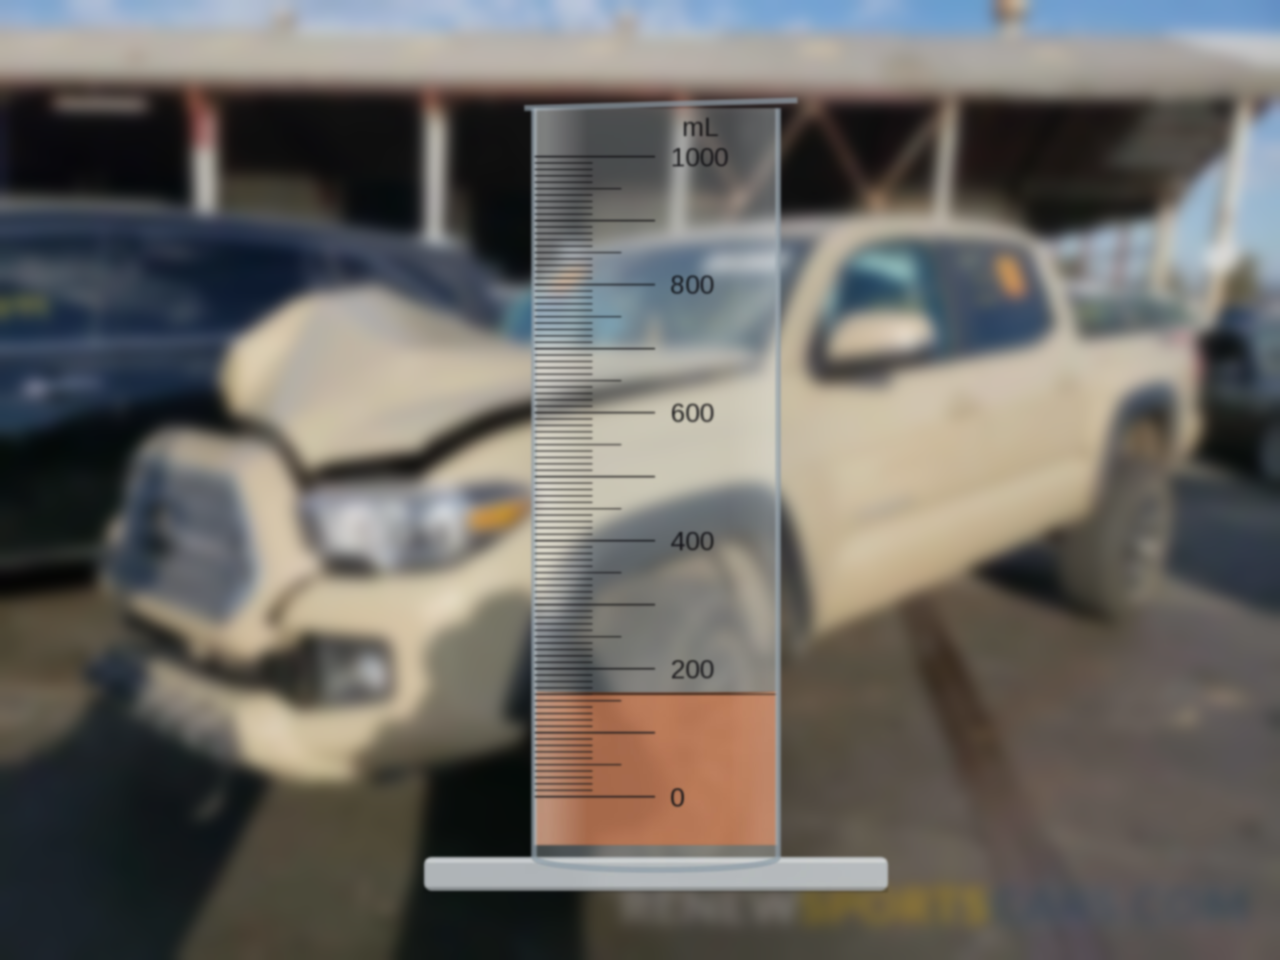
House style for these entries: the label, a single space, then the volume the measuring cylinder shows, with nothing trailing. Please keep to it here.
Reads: 160 mL
